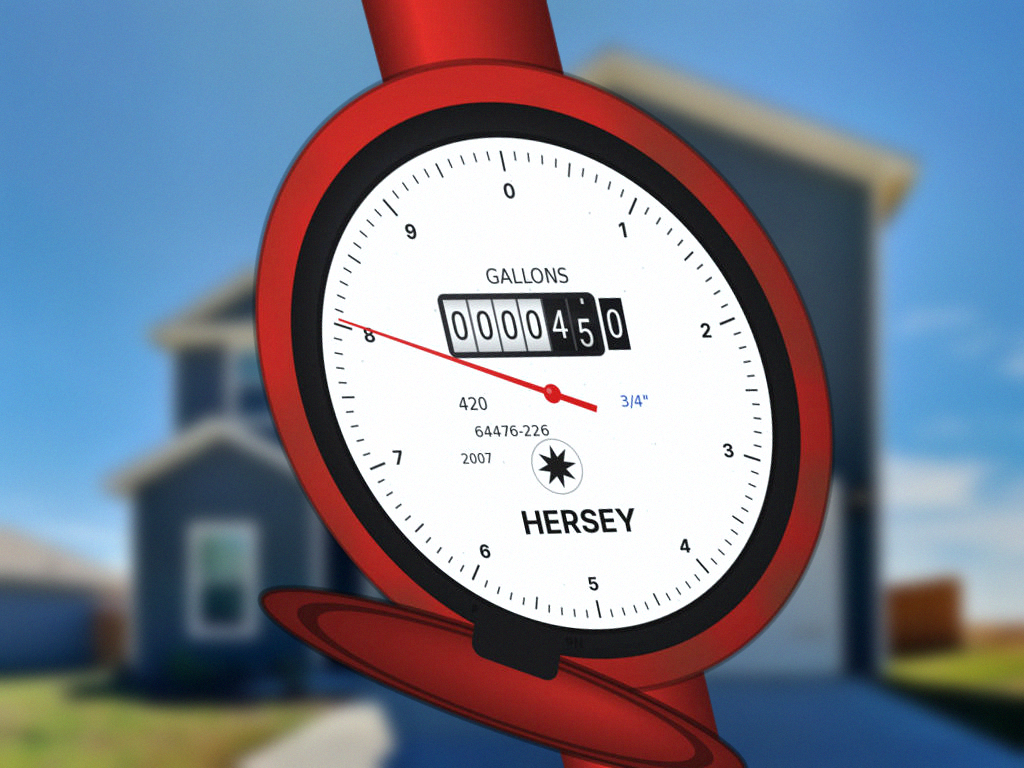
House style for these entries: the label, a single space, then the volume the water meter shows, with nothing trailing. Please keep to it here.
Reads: 448.0 gal
